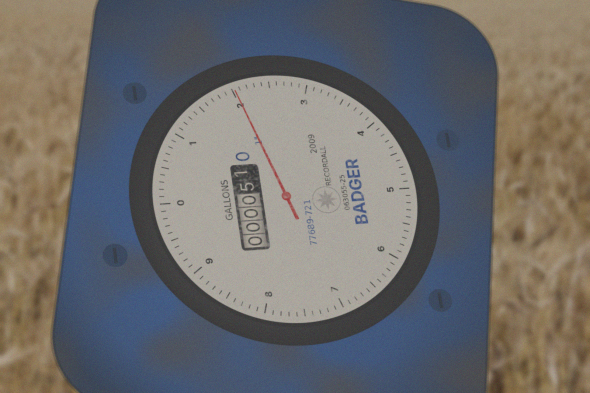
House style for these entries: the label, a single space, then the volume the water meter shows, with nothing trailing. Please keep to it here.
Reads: 512.0 gal
